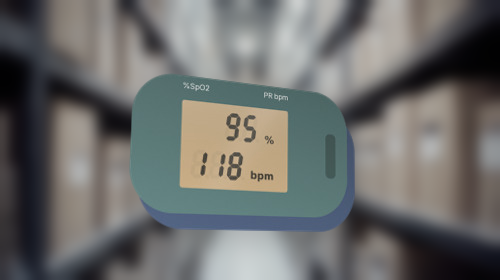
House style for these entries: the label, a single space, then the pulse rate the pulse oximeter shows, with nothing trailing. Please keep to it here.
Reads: 118 bpm
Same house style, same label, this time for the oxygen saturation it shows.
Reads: 95 %
